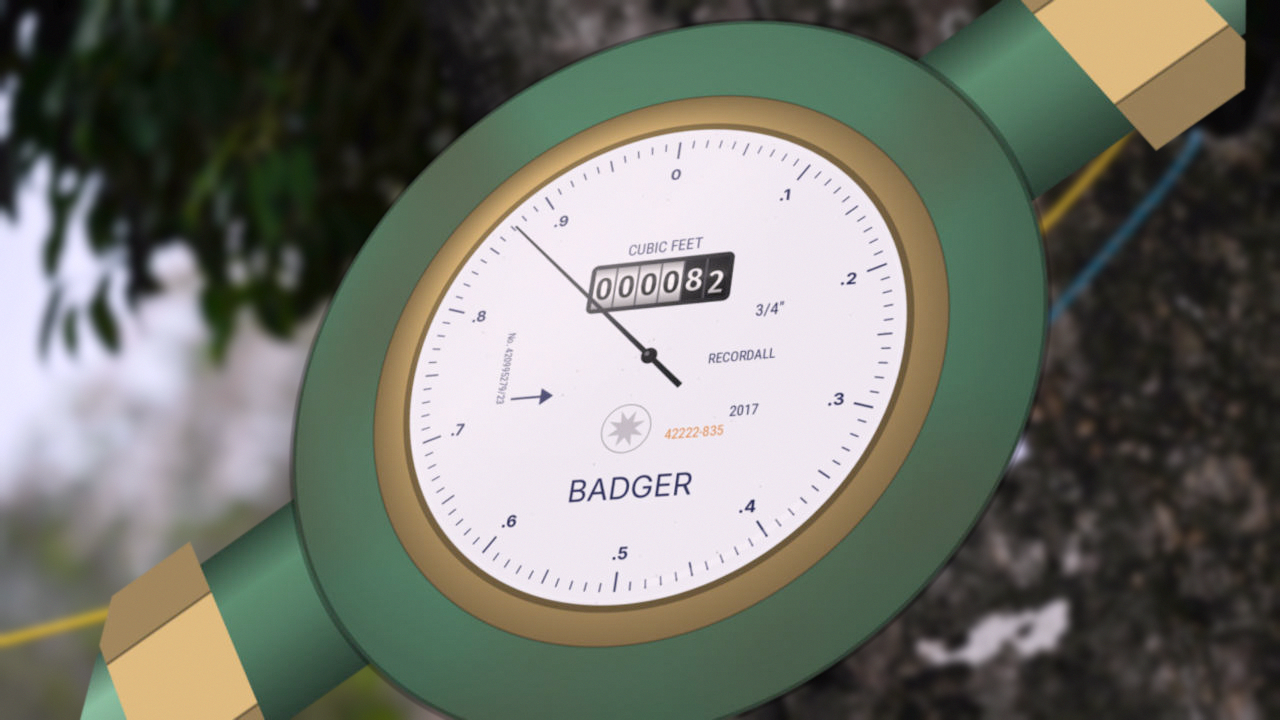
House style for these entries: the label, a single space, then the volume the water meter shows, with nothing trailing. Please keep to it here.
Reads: 81.87 ft³
